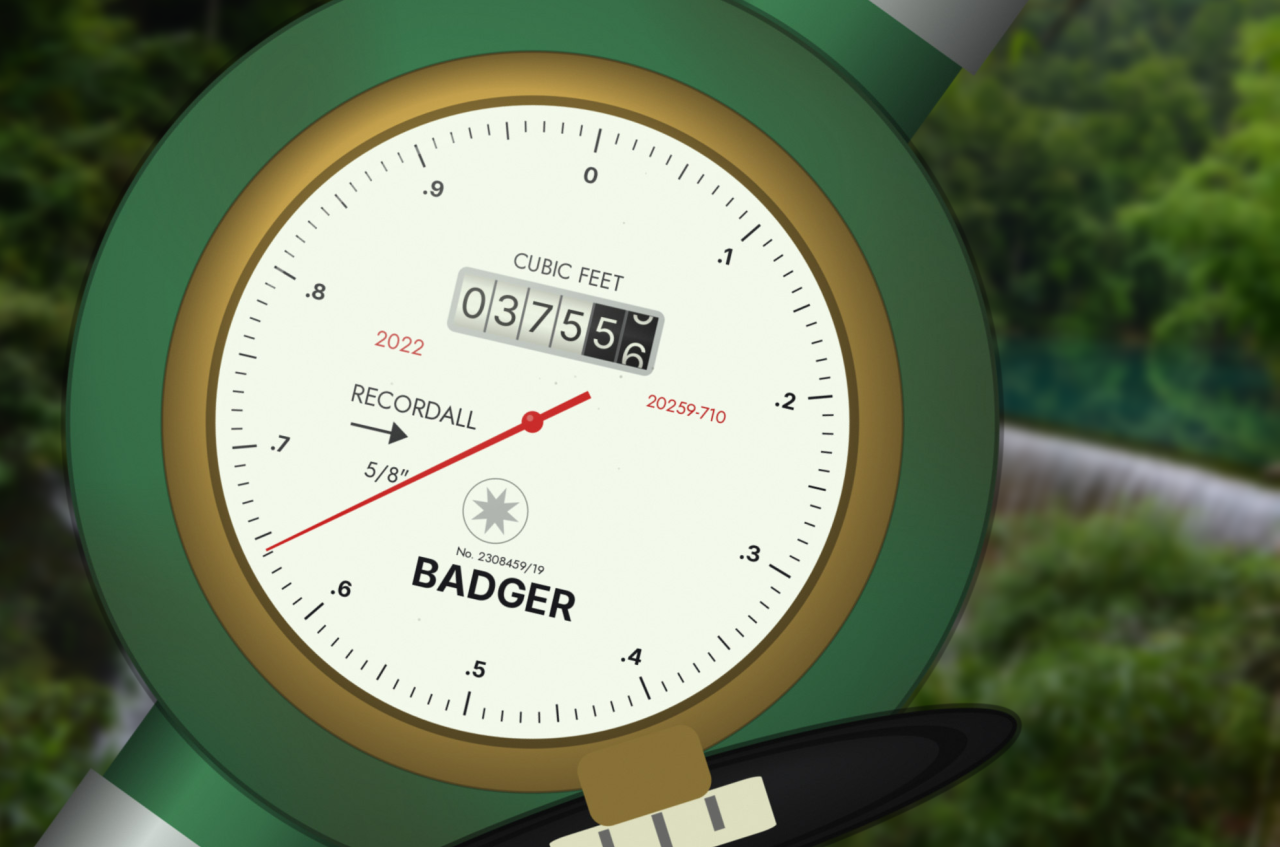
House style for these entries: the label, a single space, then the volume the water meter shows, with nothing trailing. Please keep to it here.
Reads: 37555.64 ft³
